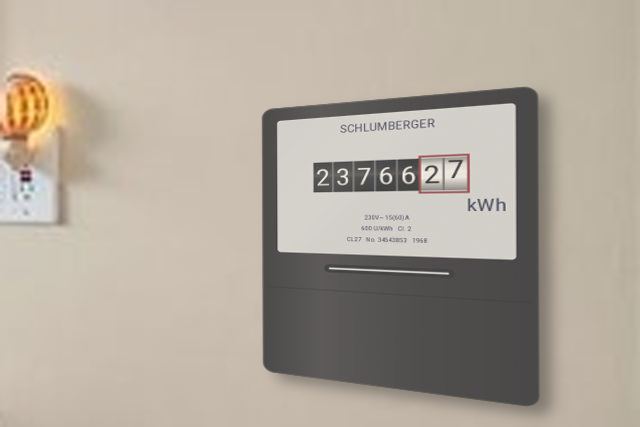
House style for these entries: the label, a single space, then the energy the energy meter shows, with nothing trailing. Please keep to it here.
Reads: 23766.27 kWh
